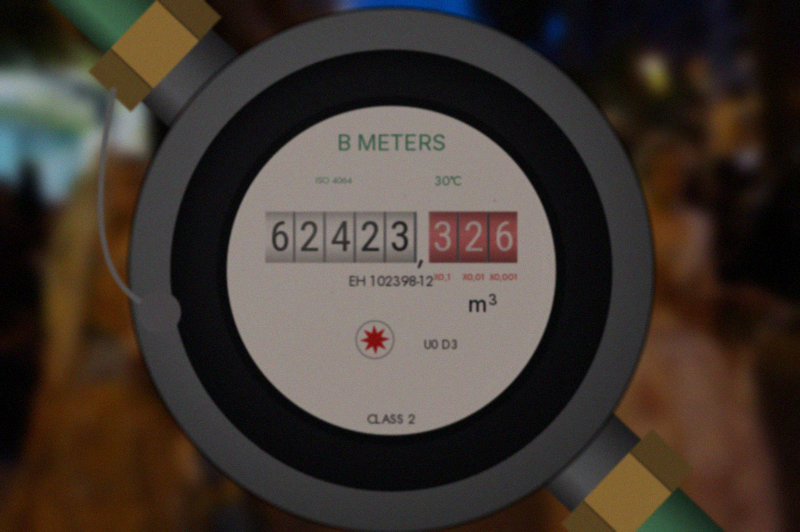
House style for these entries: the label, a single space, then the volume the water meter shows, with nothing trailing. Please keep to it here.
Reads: 62423.326 m³
